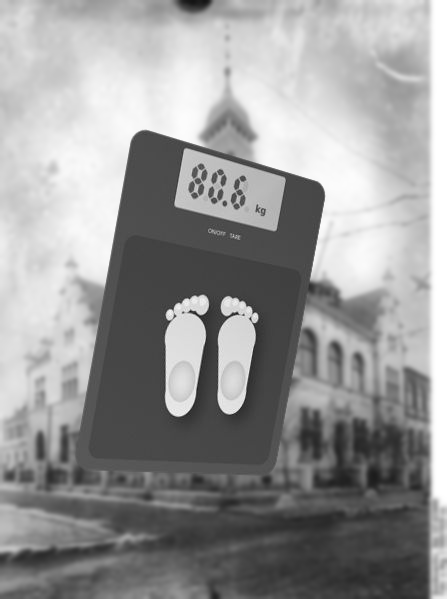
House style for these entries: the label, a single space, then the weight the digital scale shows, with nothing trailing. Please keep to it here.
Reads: 80.6 kg
